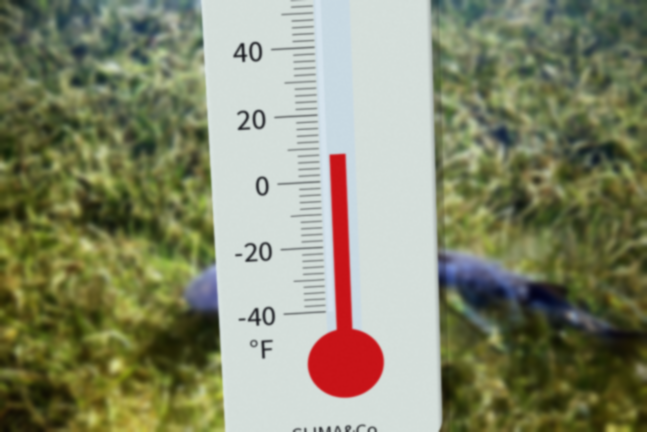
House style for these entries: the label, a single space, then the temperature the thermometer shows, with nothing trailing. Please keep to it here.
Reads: 8 °F
